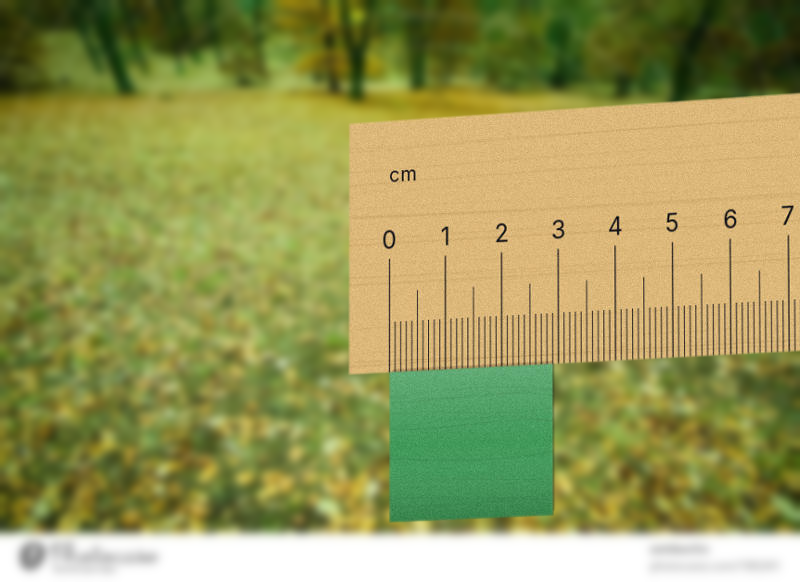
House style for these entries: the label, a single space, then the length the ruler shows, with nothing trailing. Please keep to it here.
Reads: 2.9 cm
